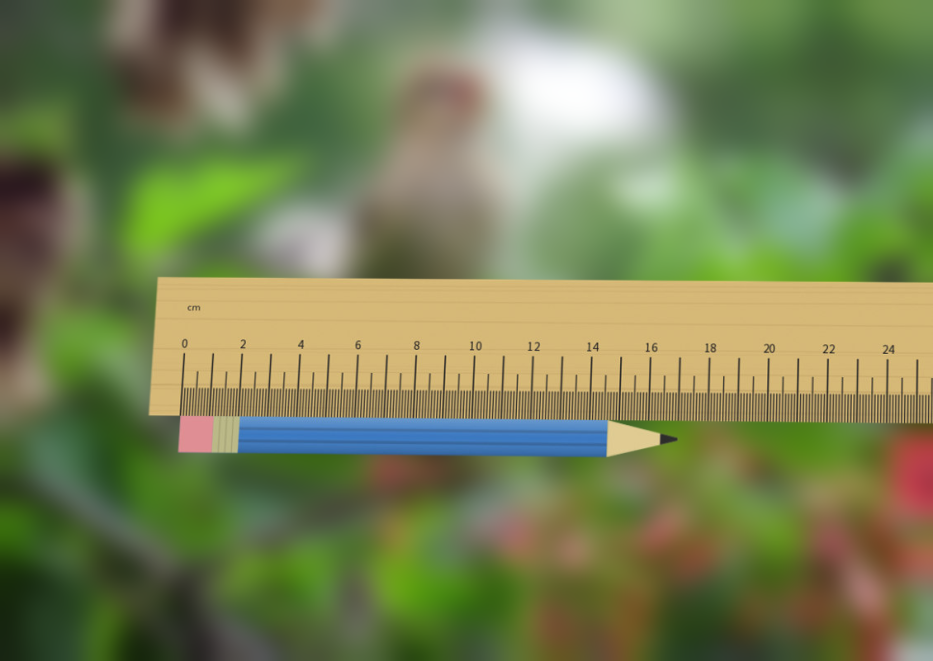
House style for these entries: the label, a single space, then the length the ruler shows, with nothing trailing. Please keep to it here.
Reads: 17 cm
